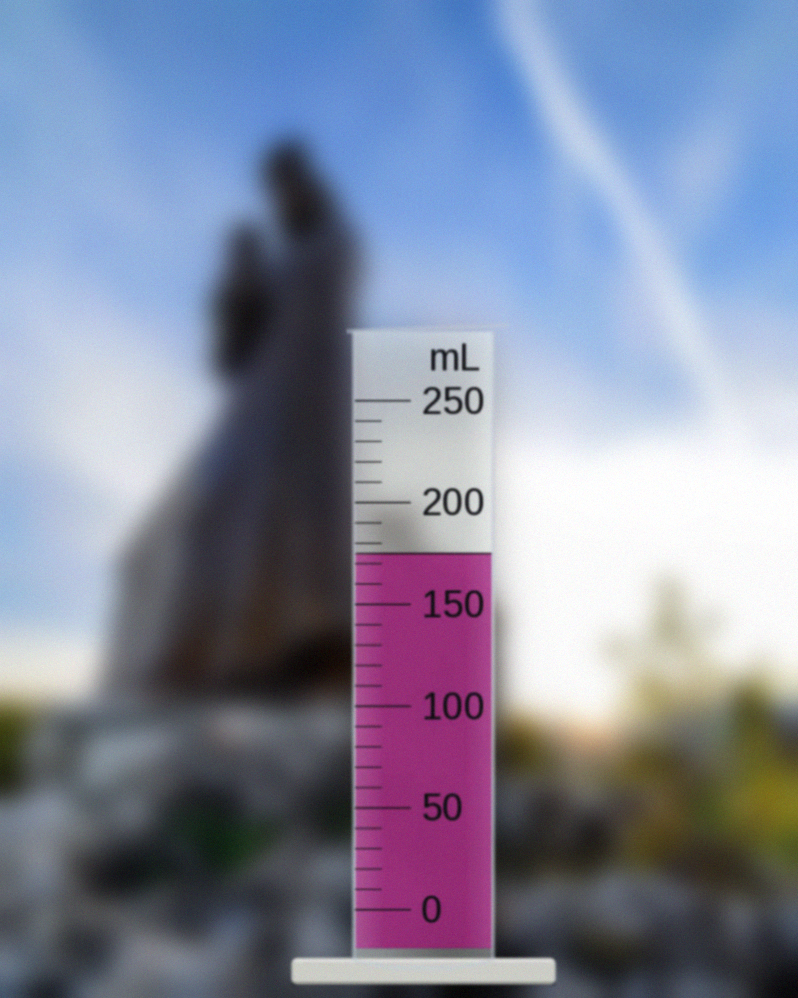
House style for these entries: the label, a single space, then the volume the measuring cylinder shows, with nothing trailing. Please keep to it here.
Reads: 175 mL
